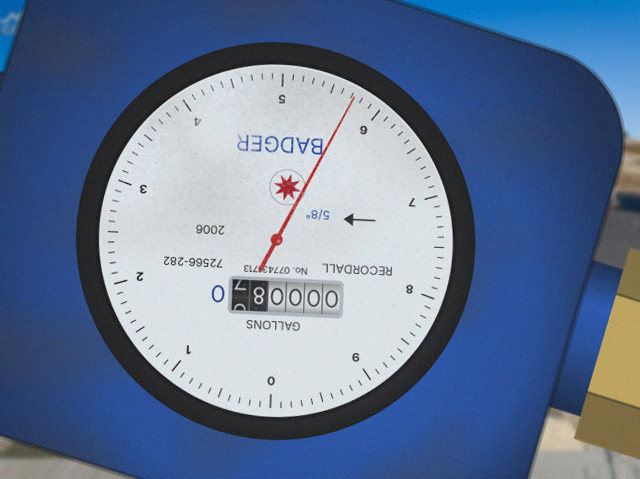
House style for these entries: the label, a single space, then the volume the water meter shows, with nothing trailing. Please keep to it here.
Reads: 865.7 gal
